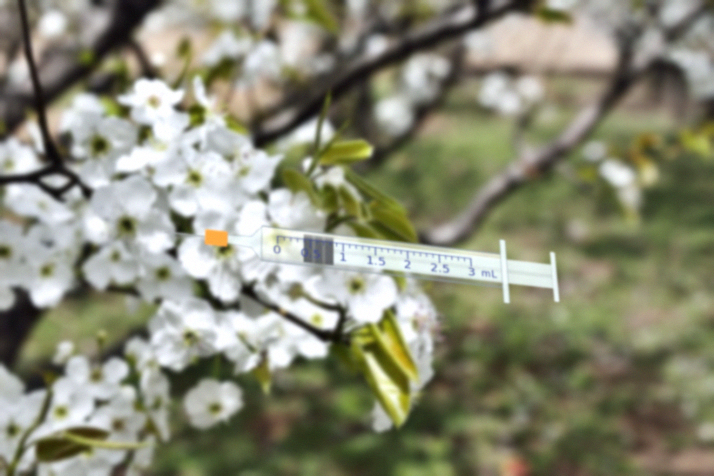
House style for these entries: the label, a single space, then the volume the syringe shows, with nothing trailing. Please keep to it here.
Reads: 0.4 mL
